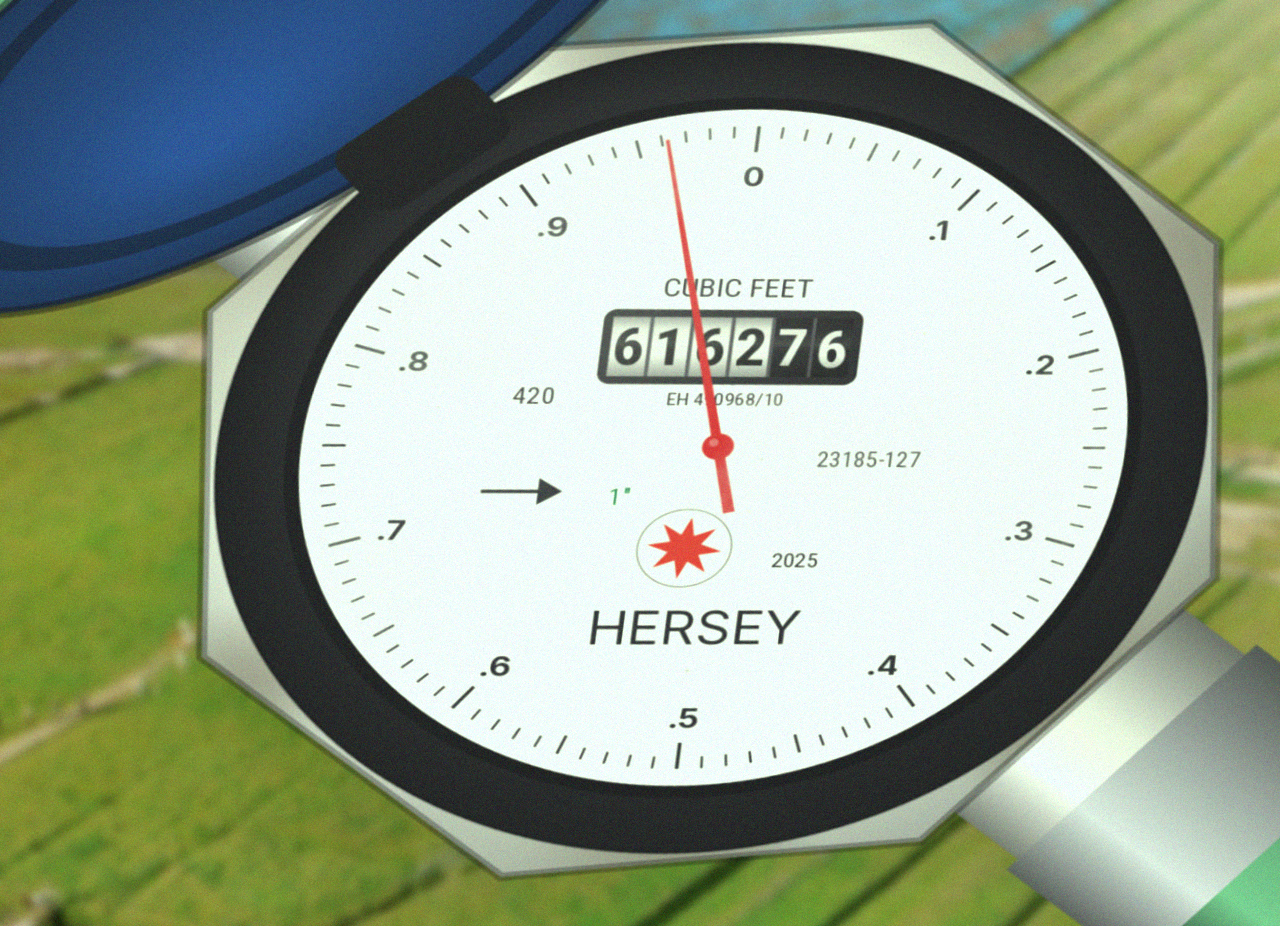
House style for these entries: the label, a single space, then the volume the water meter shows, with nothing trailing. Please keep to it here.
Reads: 616275.96 ft³
